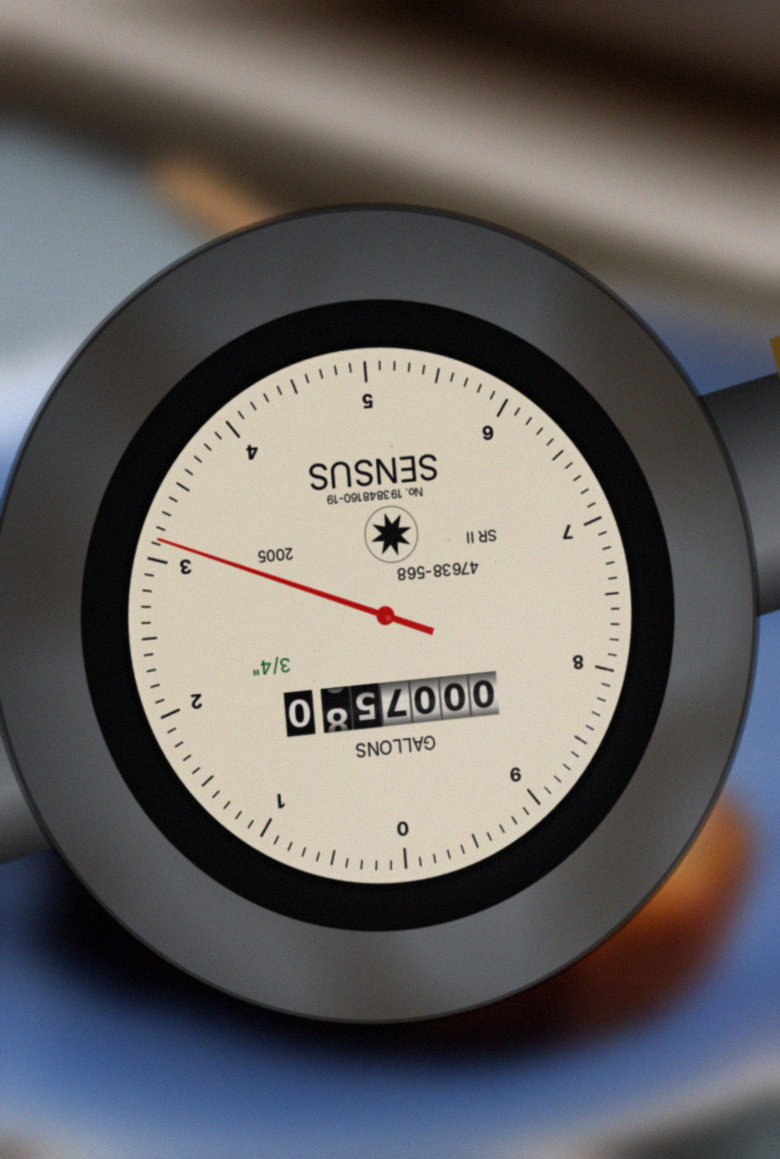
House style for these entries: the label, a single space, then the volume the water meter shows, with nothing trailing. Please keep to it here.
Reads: 7583.1 gal
